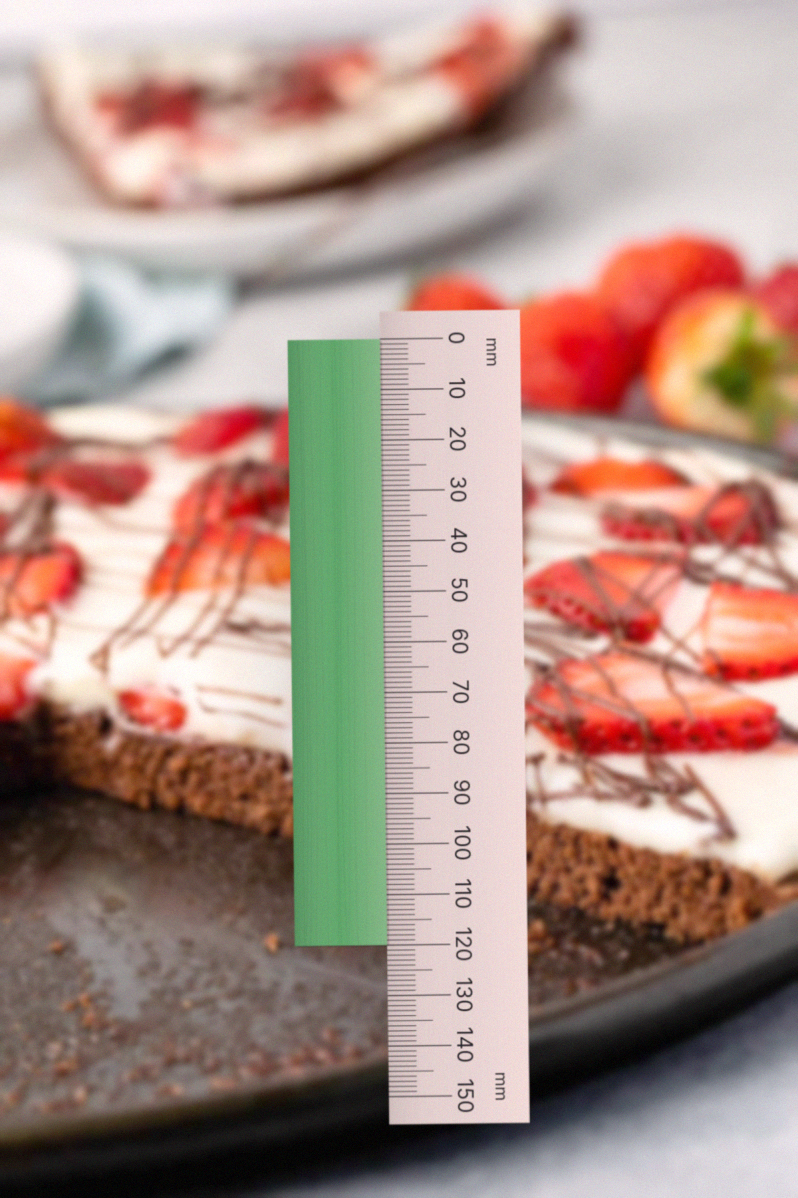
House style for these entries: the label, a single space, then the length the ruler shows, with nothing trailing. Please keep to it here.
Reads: 120 mm
